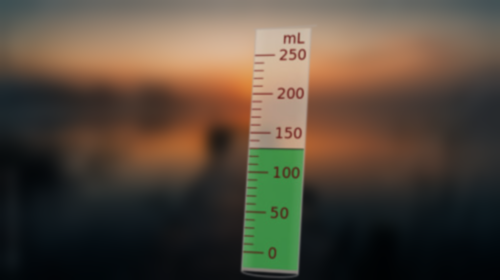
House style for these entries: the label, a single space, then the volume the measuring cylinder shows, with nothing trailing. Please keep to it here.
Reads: 130 mL
